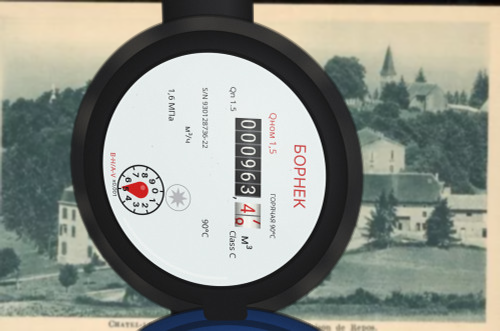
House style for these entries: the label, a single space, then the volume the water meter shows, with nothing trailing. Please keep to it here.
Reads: 963.475 m³
